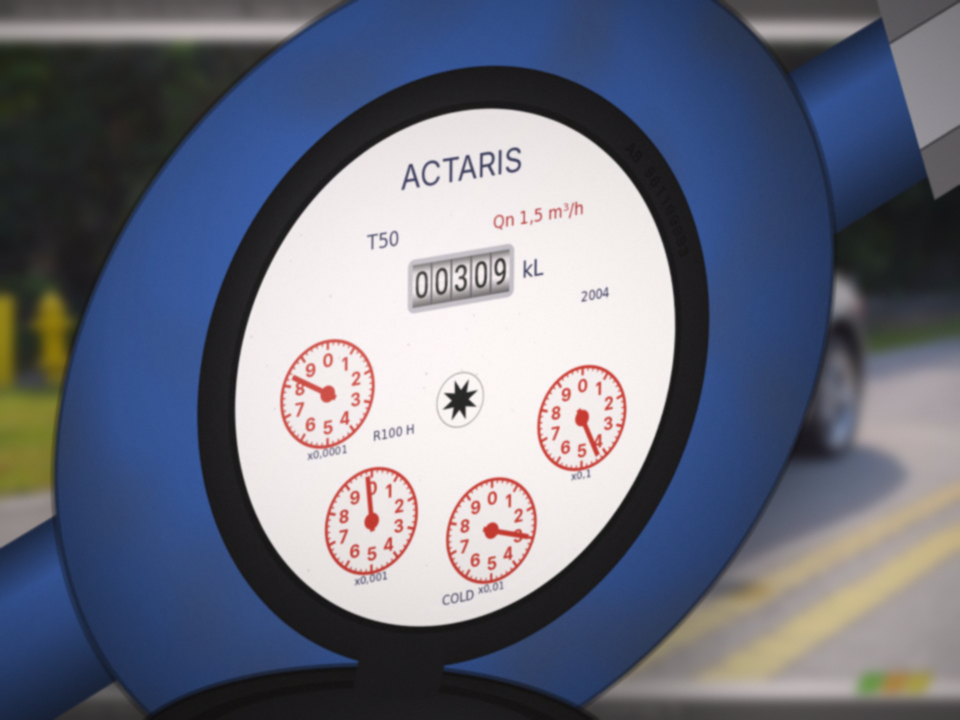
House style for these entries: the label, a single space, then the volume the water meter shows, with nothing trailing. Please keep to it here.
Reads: 309.4298 kL
